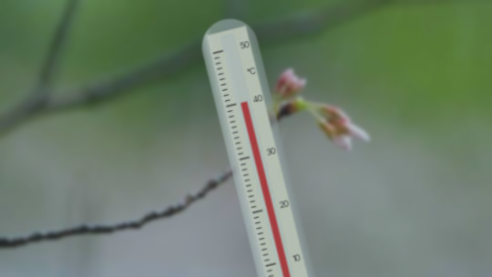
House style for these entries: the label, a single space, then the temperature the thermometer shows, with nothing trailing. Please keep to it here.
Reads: 40 °C
